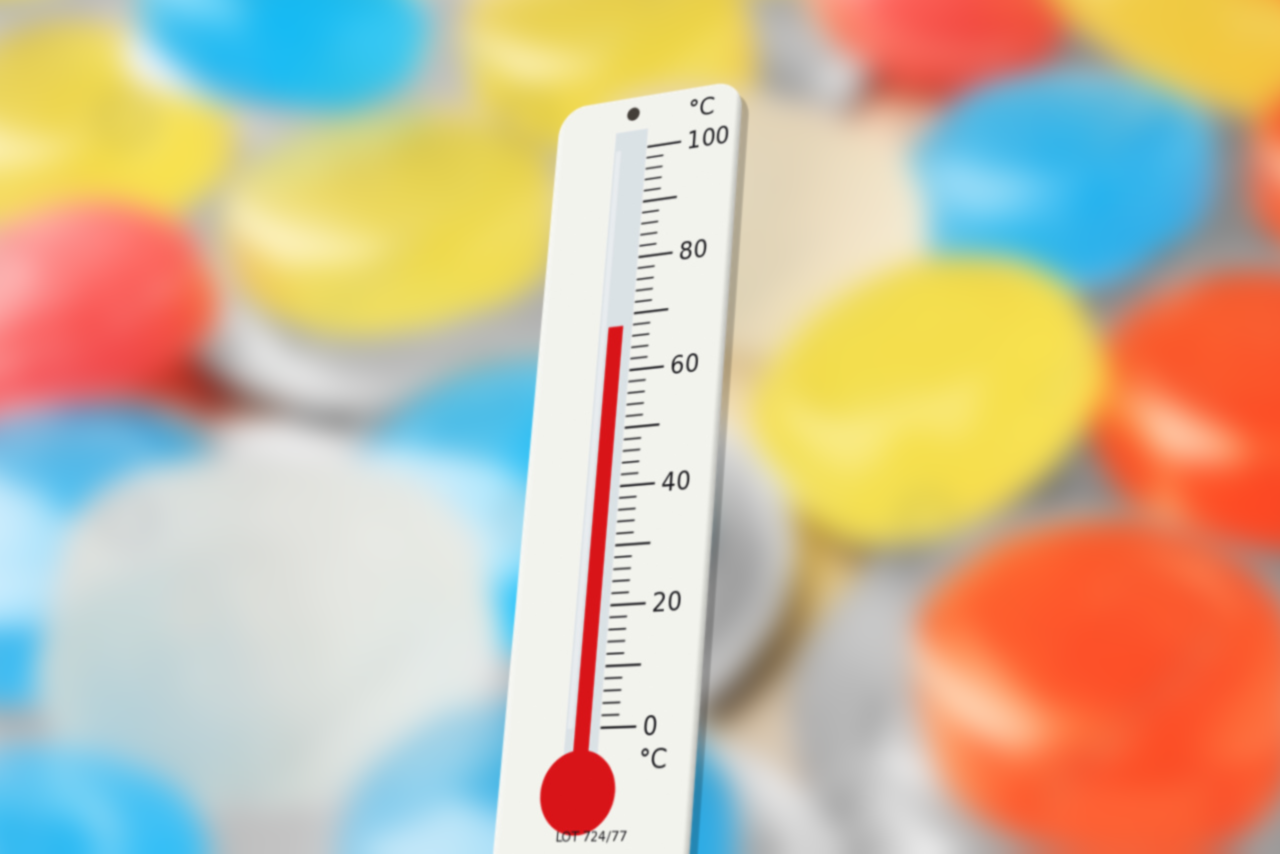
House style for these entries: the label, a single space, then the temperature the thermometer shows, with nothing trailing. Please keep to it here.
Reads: 68 °C
